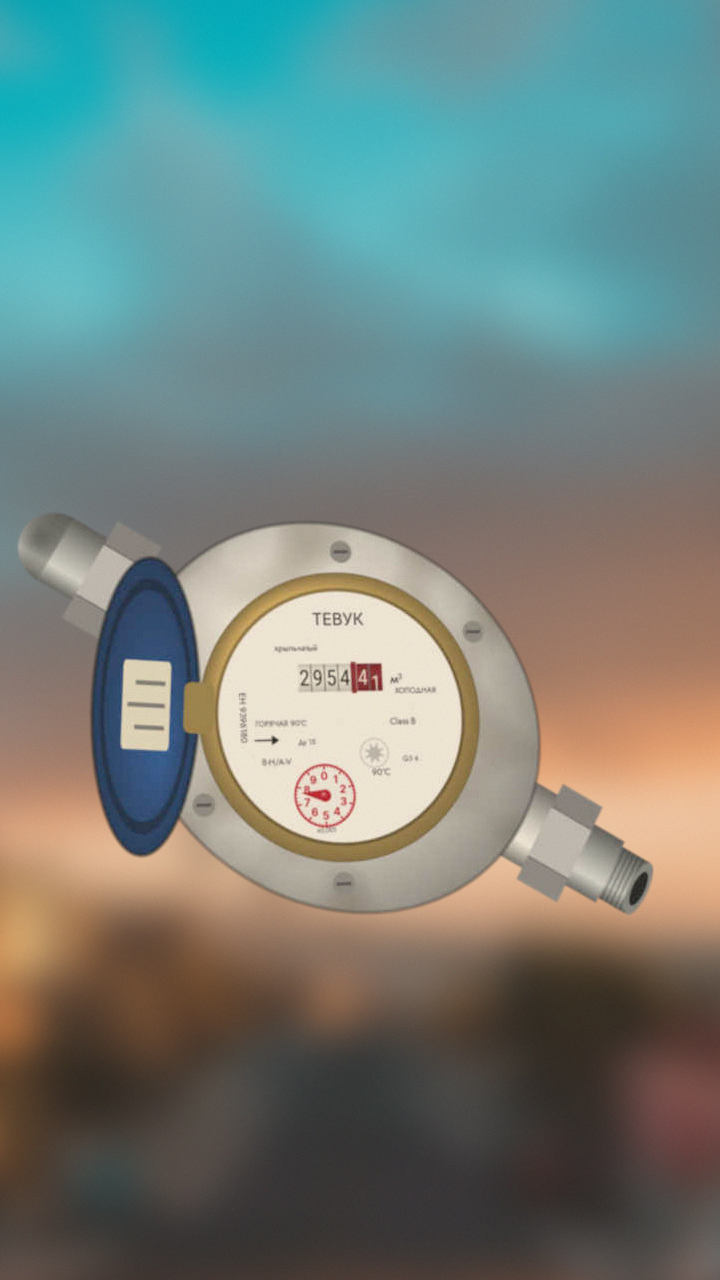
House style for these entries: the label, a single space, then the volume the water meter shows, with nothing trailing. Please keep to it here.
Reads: 2954.407 m³
